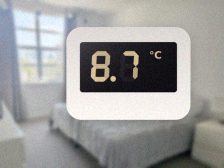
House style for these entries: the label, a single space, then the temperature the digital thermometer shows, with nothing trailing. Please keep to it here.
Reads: 8.7 °C
